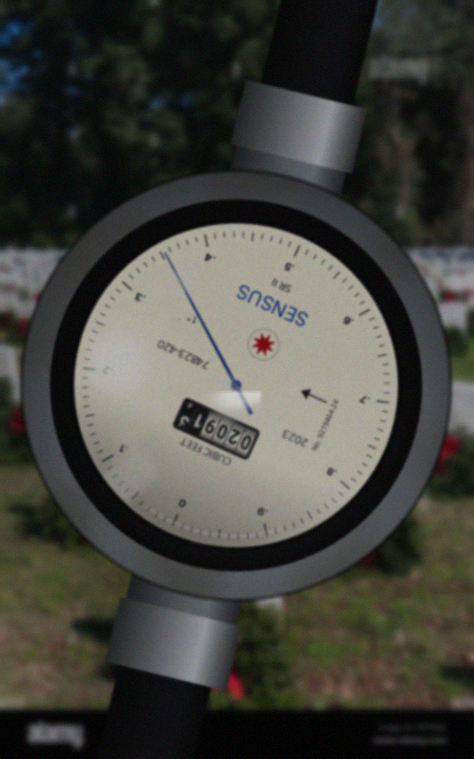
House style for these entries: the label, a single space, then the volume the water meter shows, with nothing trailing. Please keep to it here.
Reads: 20913.35 ft³
